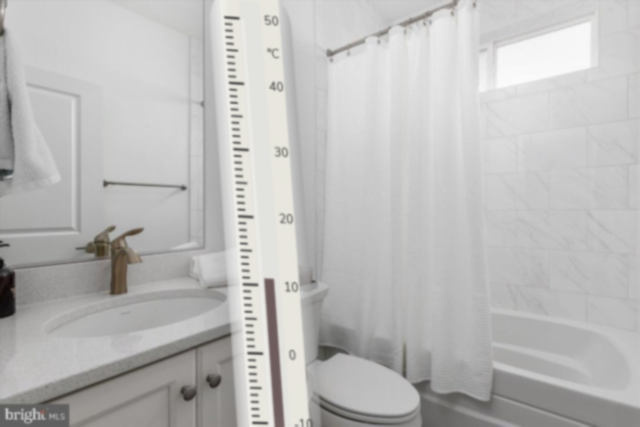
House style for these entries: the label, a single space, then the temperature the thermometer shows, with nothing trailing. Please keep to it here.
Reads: 11 °C
